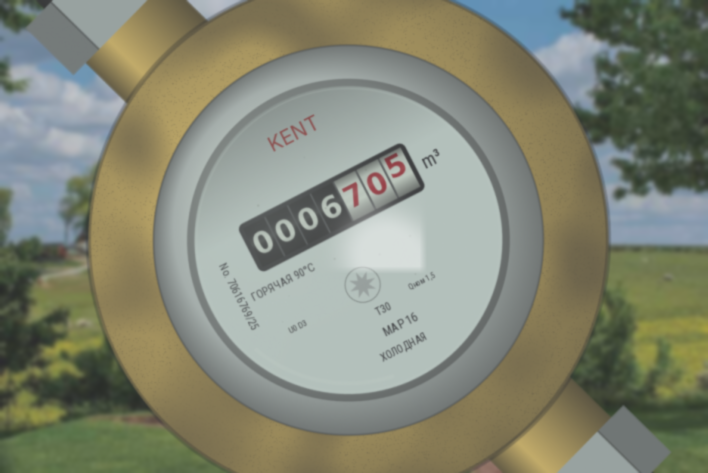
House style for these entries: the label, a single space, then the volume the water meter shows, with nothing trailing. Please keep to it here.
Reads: 6.705 m³
